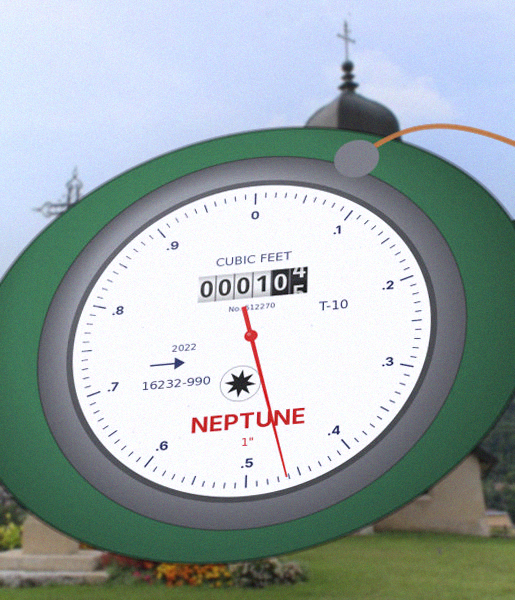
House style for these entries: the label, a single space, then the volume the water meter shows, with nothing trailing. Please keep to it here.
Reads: 104.46 ft³
